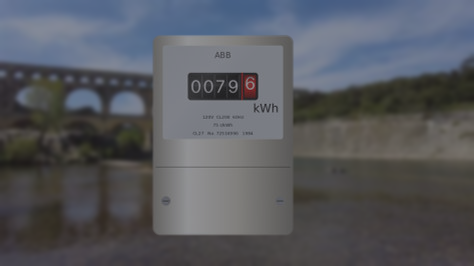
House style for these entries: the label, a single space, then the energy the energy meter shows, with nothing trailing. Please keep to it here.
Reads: 79.6 kWh
